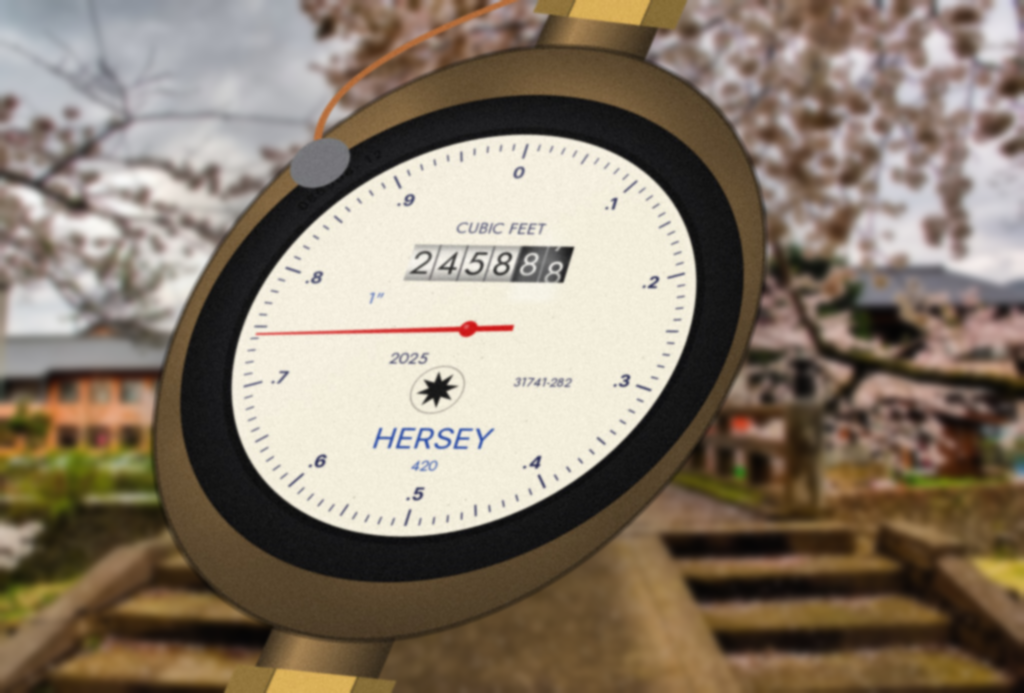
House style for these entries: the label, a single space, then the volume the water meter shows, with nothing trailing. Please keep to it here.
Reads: 245887.74 ft³
